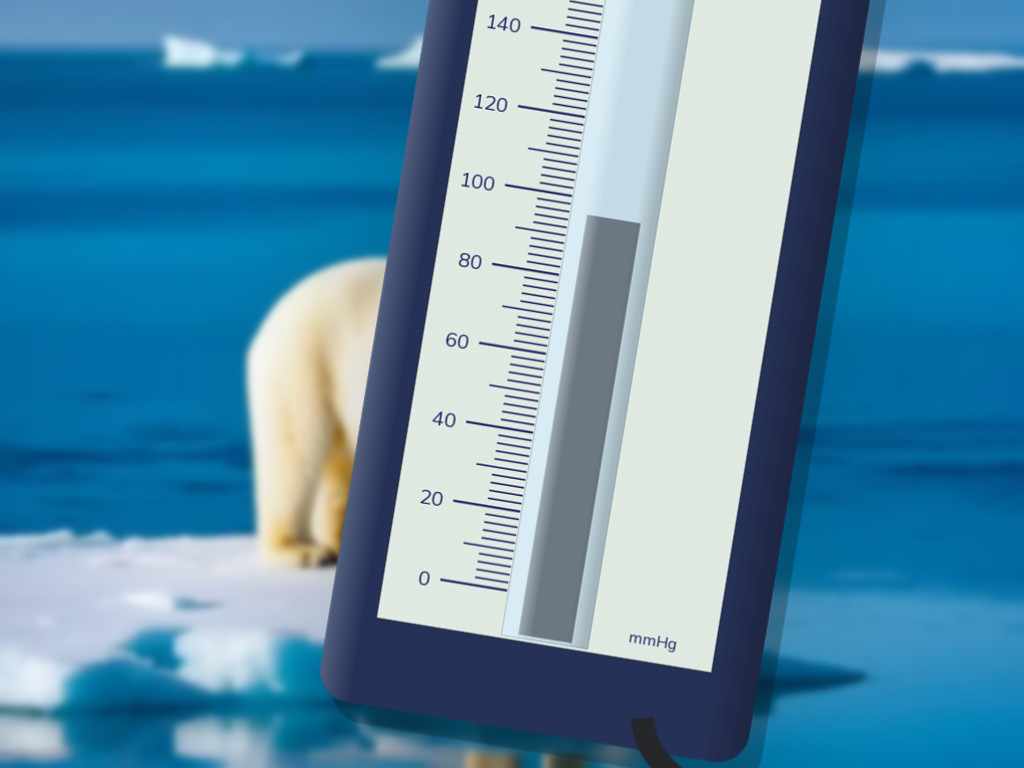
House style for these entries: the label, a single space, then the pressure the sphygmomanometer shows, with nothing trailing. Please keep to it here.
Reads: 96 mmHg
